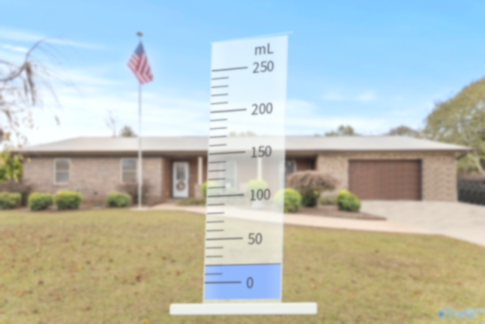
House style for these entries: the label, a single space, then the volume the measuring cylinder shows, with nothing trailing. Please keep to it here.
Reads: 20 mL
